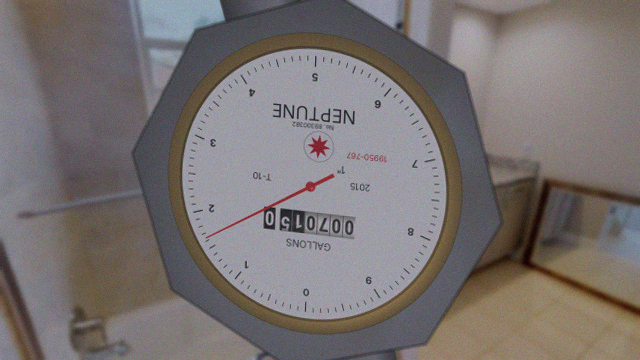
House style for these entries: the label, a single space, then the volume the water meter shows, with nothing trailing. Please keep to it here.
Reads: 70151.6 gal
